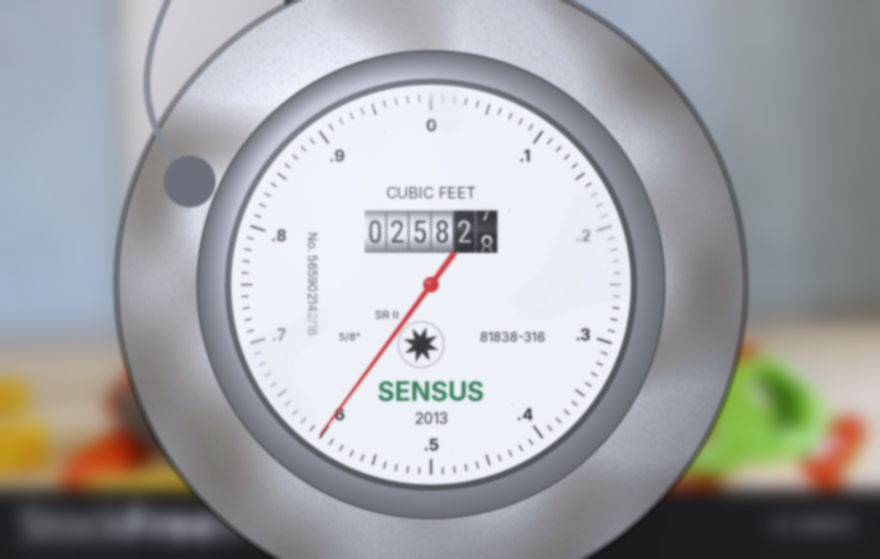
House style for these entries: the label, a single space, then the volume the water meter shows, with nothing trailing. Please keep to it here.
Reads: 25827.60 ft³
